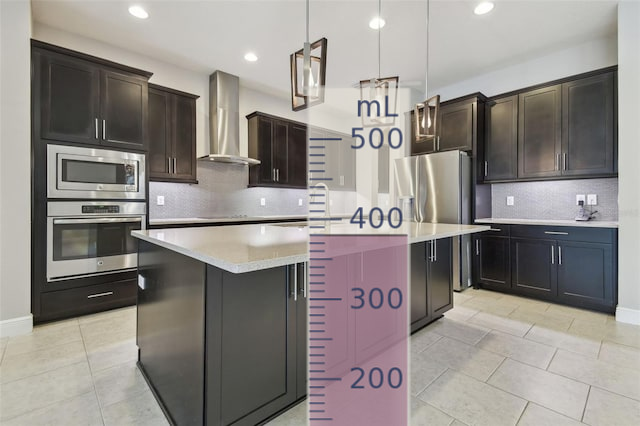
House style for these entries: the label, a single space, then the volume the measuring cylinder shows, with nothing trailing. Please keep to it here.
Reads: 380 mL
